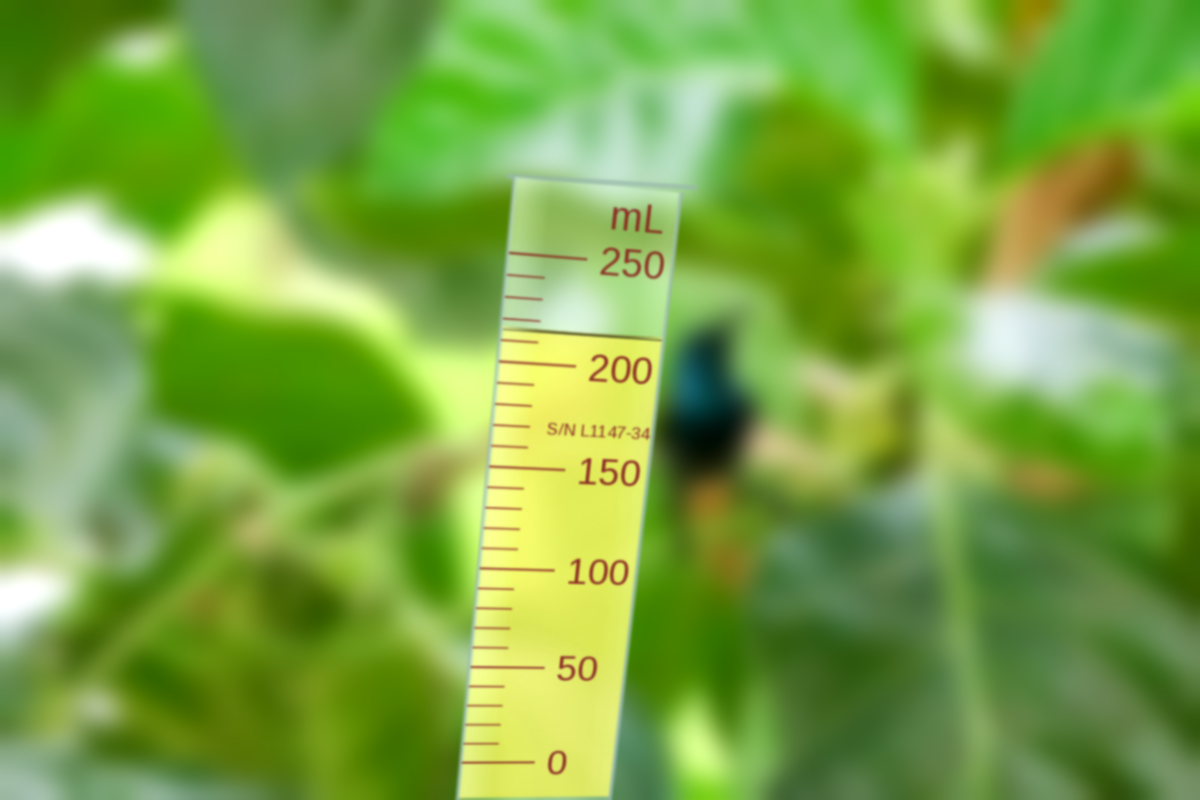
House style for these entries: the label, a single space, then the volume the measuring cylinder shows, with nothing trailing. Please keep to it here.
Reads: 215 mL
